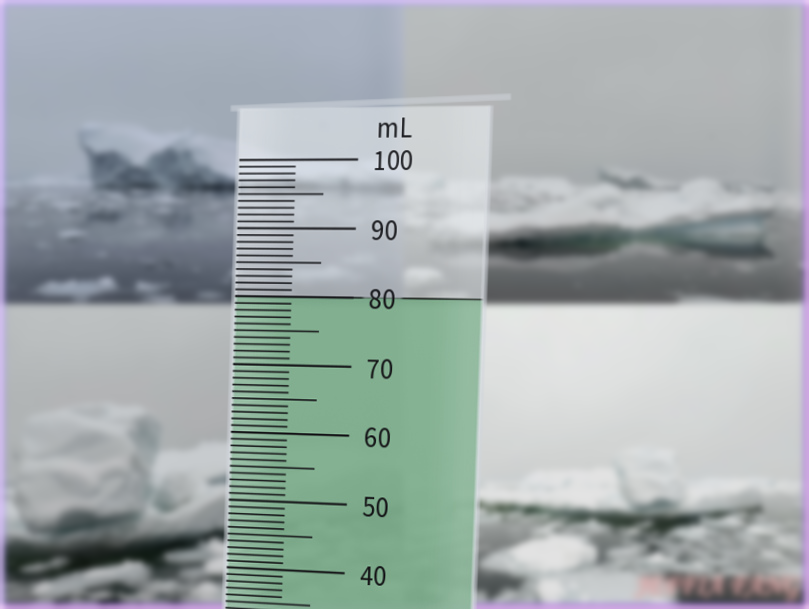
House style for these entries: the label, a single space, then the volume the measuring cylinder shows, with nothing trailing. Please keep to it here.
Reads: 80 mL
